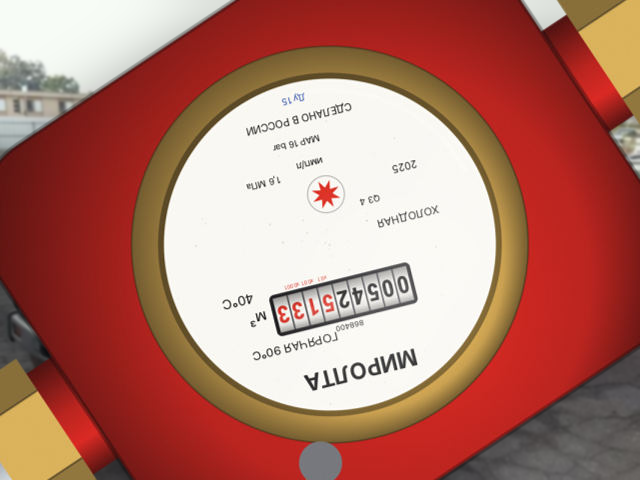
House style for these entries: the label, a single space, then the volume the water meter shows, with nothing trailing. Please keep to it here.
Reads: 542.5133 m³
